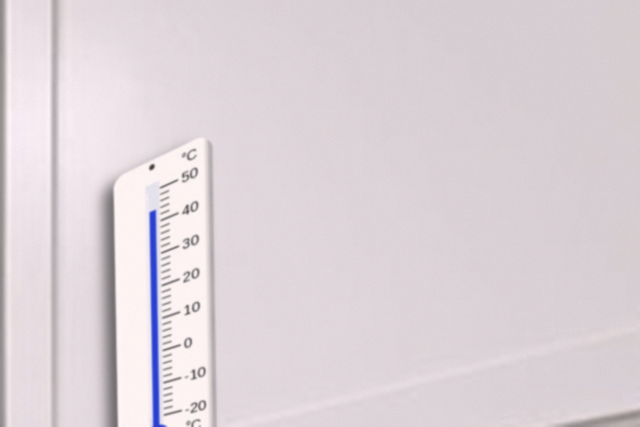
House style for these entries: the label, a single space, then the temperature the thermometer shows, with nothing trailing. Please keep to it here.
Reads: 44 °C
